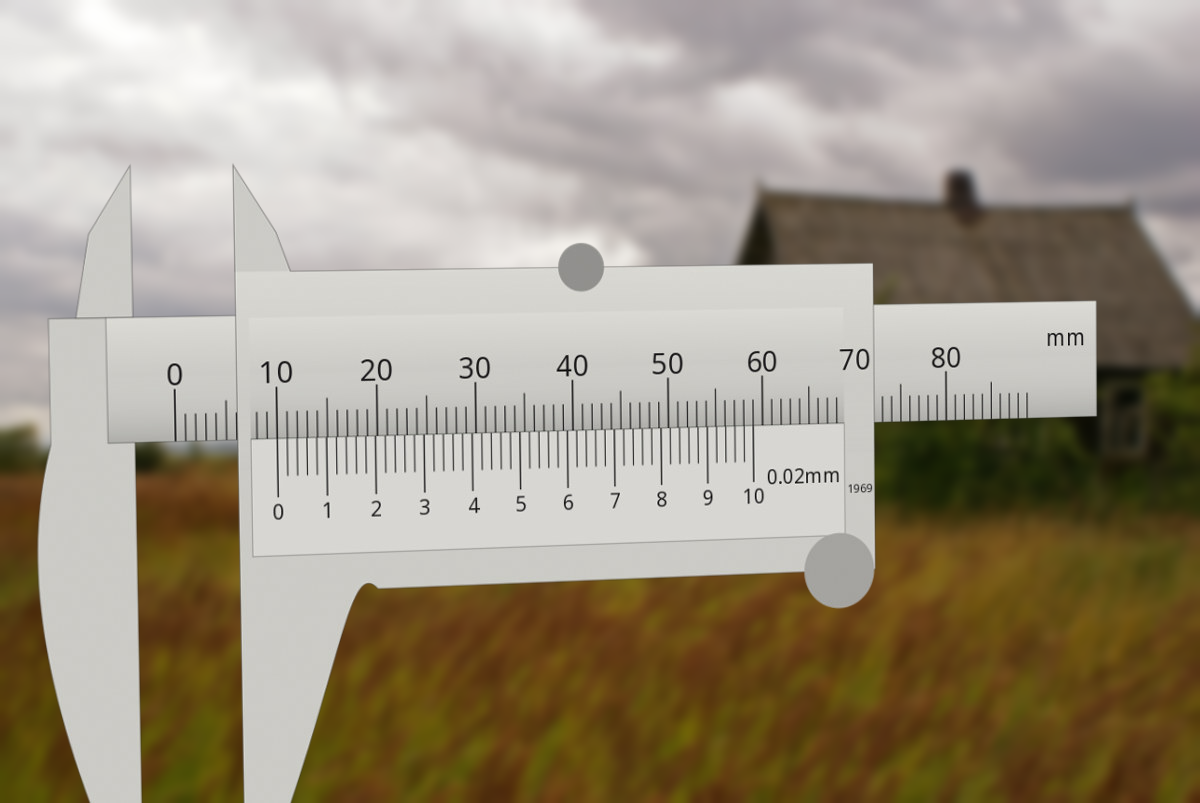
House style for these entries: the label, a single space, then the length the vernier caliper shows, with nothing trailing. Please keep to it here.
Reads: 10.0 mm
